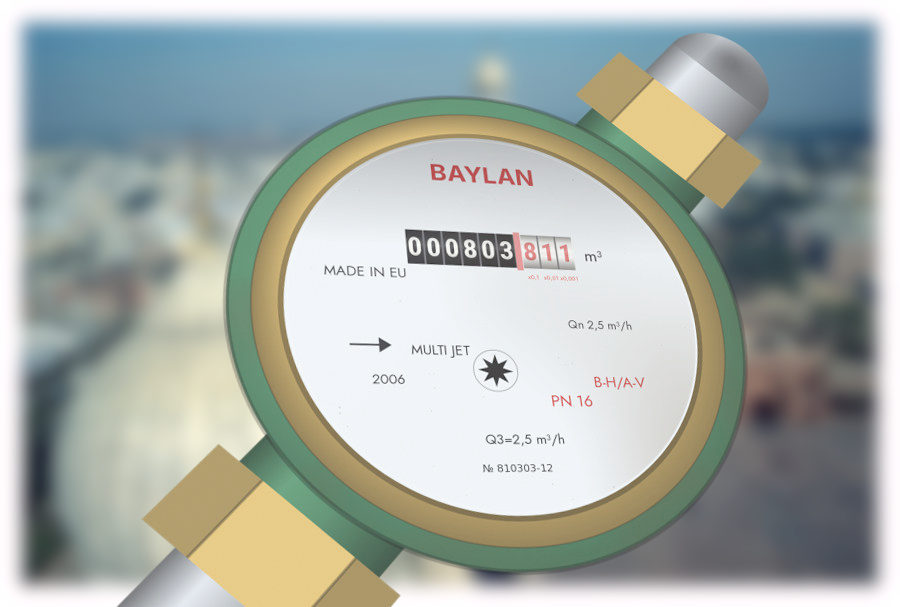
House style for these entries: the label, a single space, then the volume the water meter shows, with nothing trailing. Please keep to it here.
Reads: 803.811 m³
